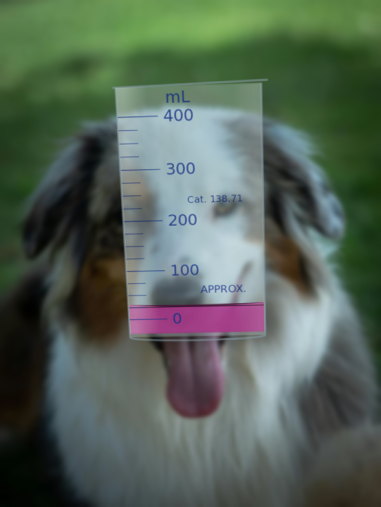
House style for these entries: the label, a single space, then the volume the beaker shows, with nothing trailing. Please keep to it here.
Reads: 25 mL
